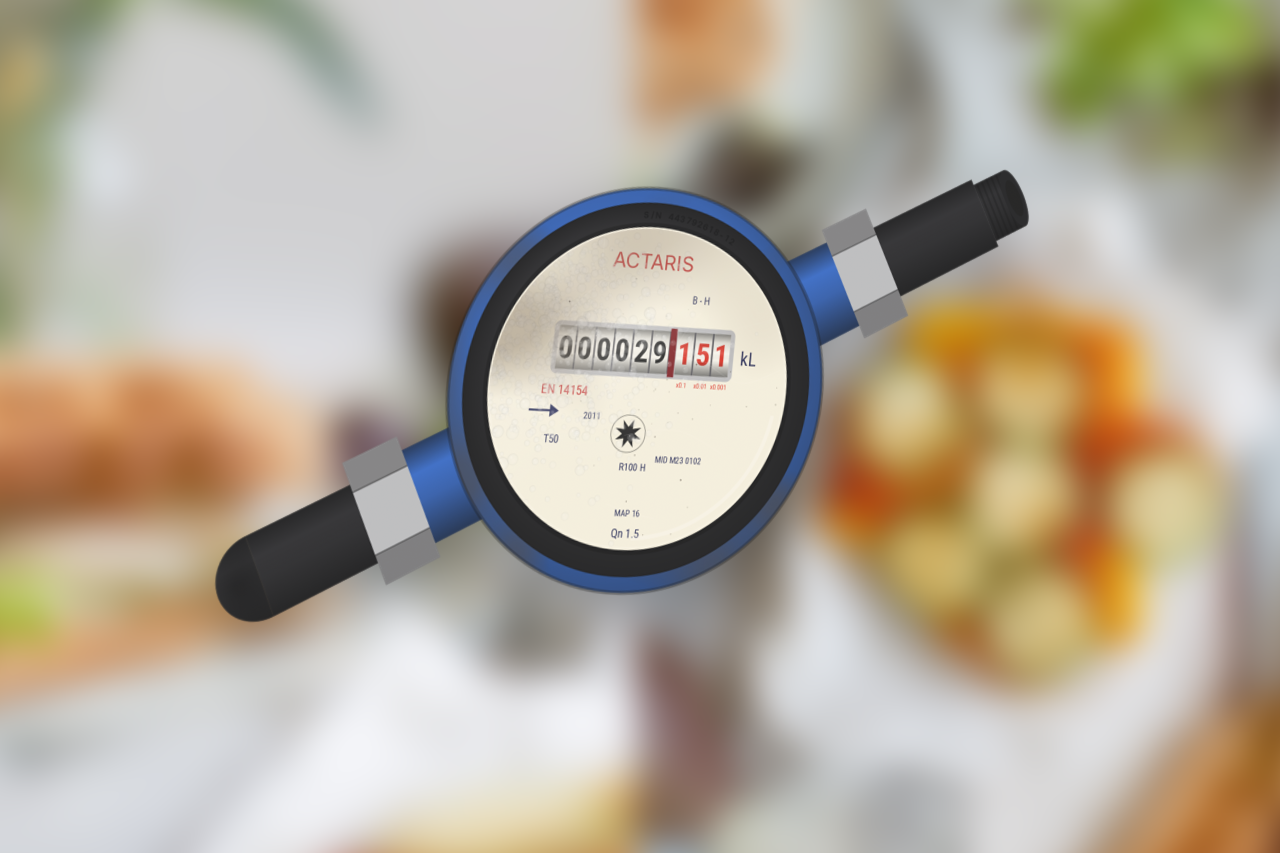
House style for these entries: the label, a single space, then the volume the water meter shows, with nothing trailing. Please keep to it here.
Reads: 29.151 kL
